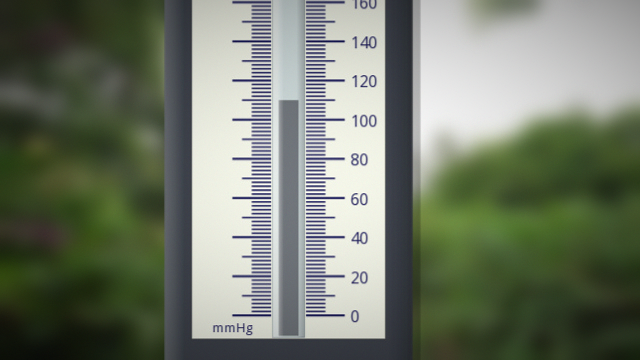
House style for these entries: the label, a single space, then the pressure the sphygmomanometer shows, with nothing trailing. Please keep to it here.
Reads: 110 mmHg
